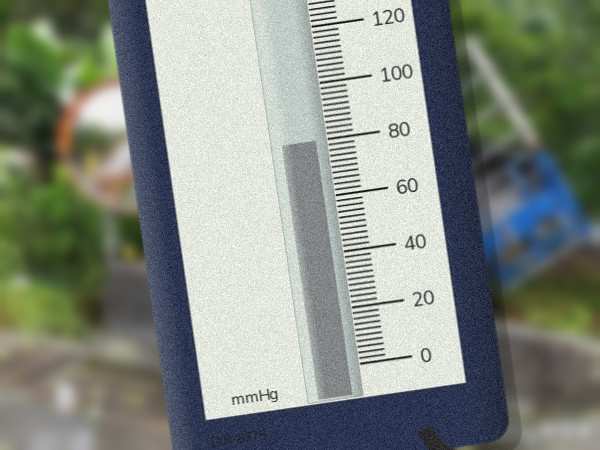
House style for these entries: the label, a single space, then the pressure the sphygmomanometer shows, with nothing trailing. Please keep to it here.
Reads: 80 mmHg
